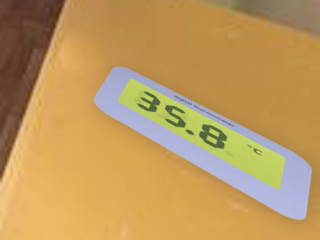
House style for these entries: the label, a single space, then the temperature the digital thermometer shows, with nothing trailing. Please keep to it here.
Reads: 35.8 °C
